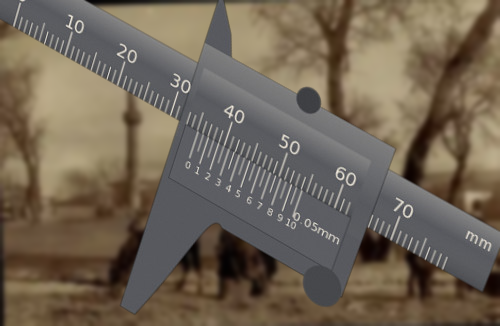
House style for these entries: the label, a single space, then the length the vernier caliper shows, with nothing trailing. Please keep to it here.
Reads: 35.2 mm
